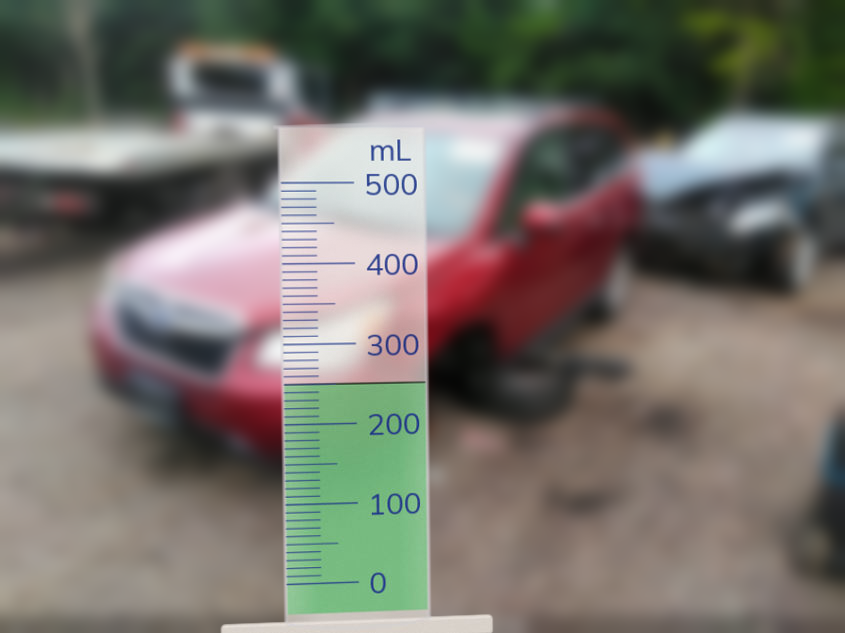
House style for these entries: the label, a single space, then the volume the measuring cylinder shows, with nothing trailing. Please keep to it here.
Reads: 250 mL
